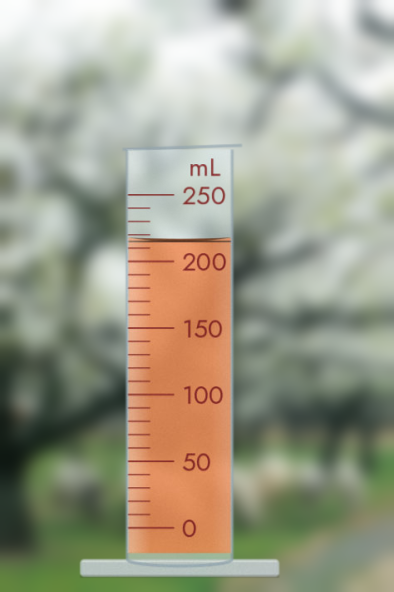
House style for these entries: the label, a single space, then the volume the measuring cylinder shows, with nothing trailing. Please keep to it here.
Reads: 215 mL
